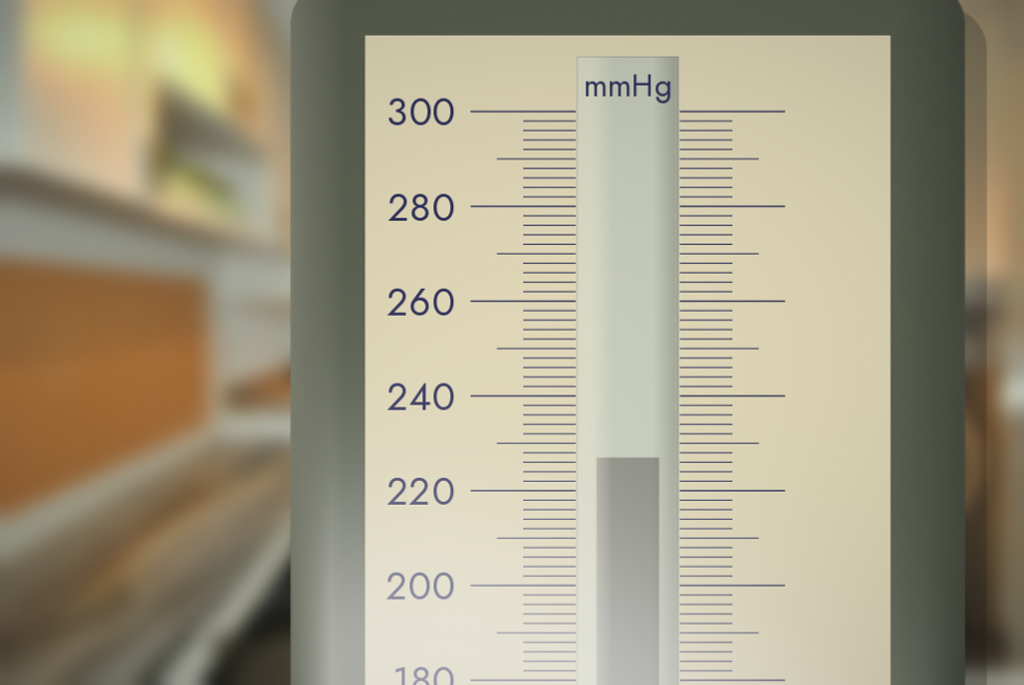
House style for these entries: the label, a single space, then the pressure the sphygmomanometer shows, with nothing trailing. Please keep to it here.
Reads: 227 mmHg
